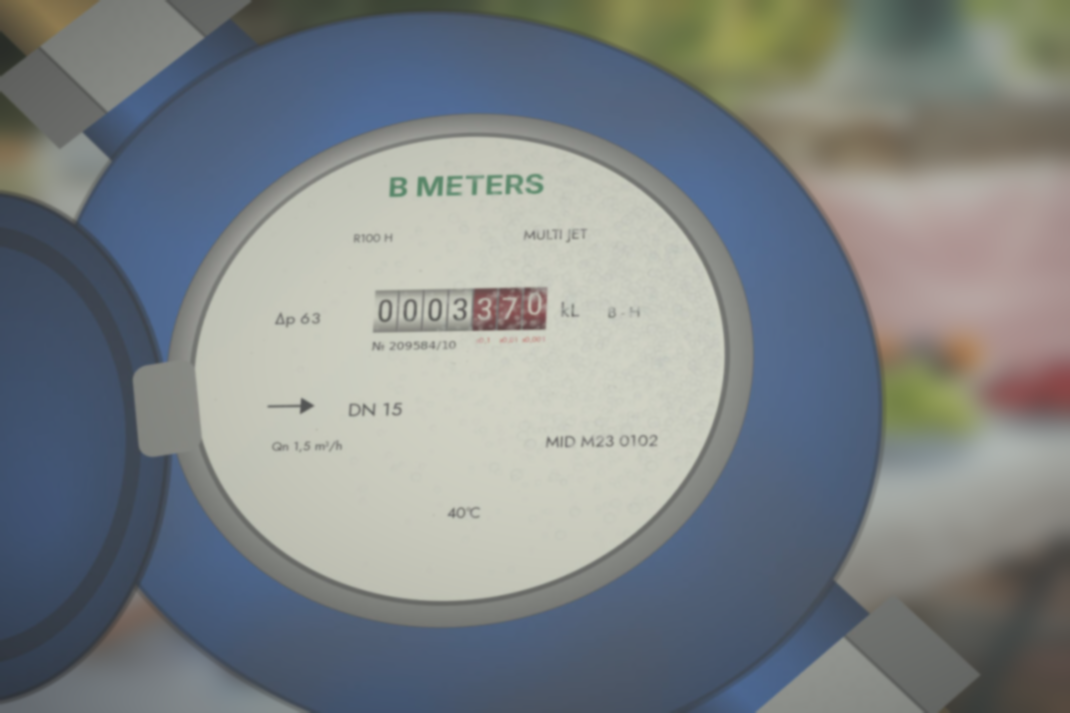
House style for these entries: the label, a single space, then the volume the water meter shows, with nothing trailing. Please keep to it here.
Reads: 3.370 kL
